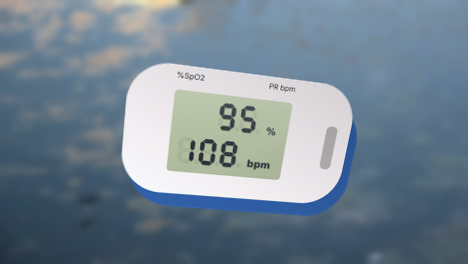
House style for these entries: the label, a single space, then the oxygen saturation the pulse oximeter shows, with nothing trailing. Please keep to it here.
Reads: 95 %
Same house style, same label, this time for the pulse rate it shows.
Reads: 108 bpm
